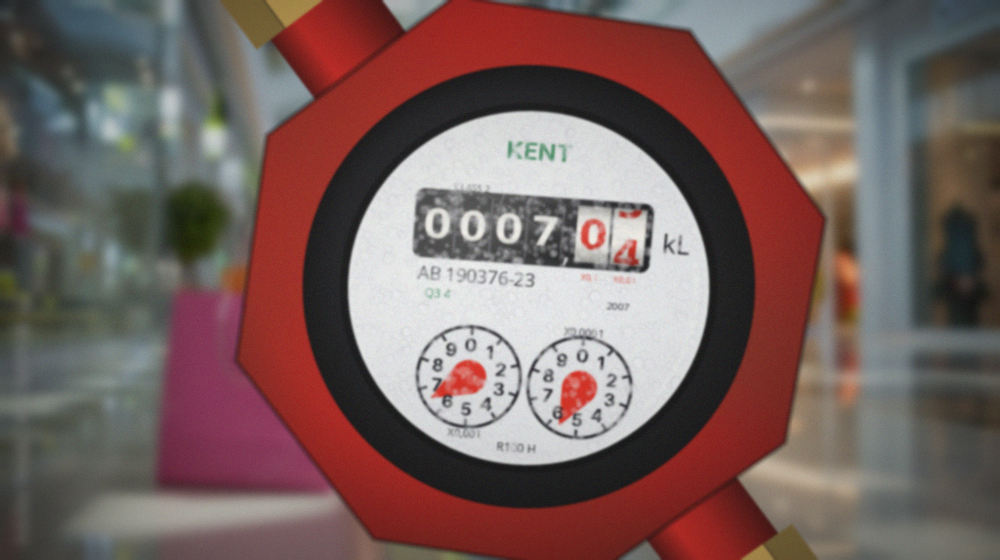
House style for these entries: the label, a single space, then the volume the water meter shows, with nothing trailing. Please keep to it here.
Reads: 7.0365 kL
